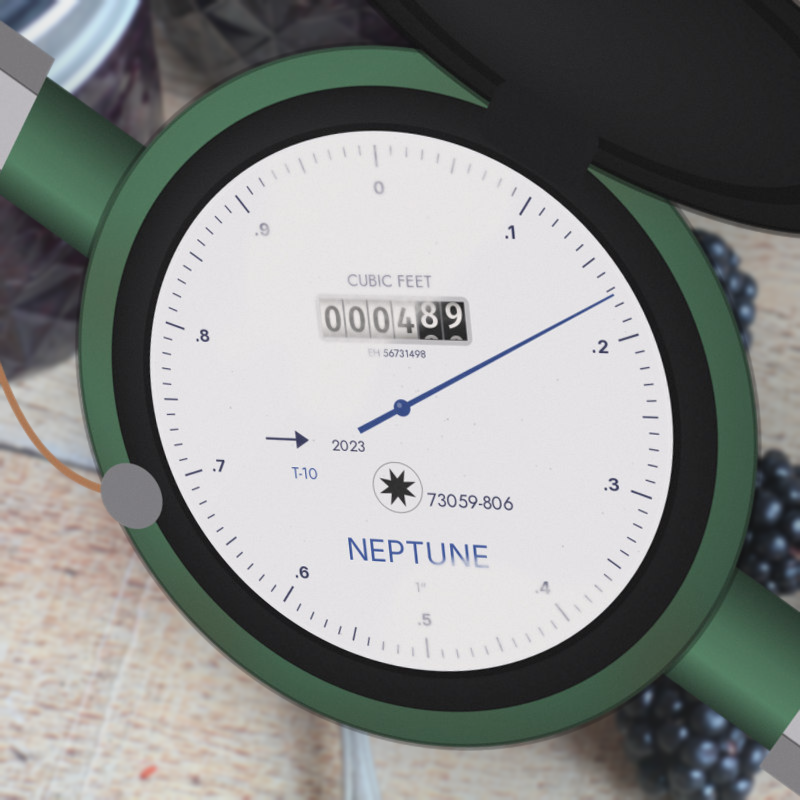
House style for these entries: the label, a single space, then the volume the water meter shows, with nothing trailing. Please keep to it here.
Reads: 489.17 ft³
